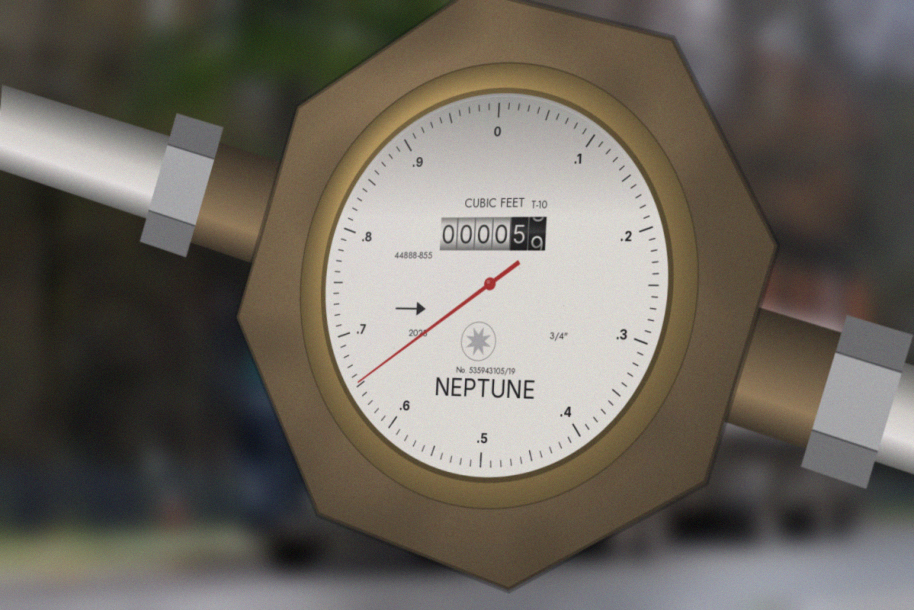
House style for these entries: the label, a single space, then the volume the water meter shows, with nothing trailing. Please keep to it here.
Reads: 58.65 ft³
